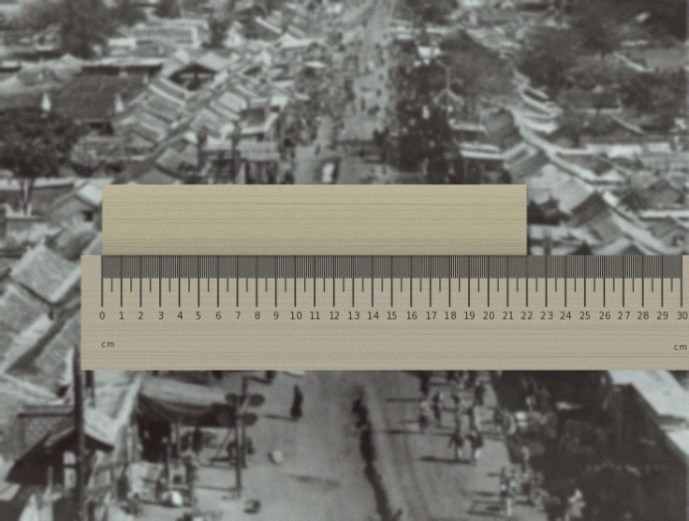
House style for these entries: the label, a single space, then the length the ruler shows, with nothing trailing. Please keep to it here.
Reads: 22 cm
